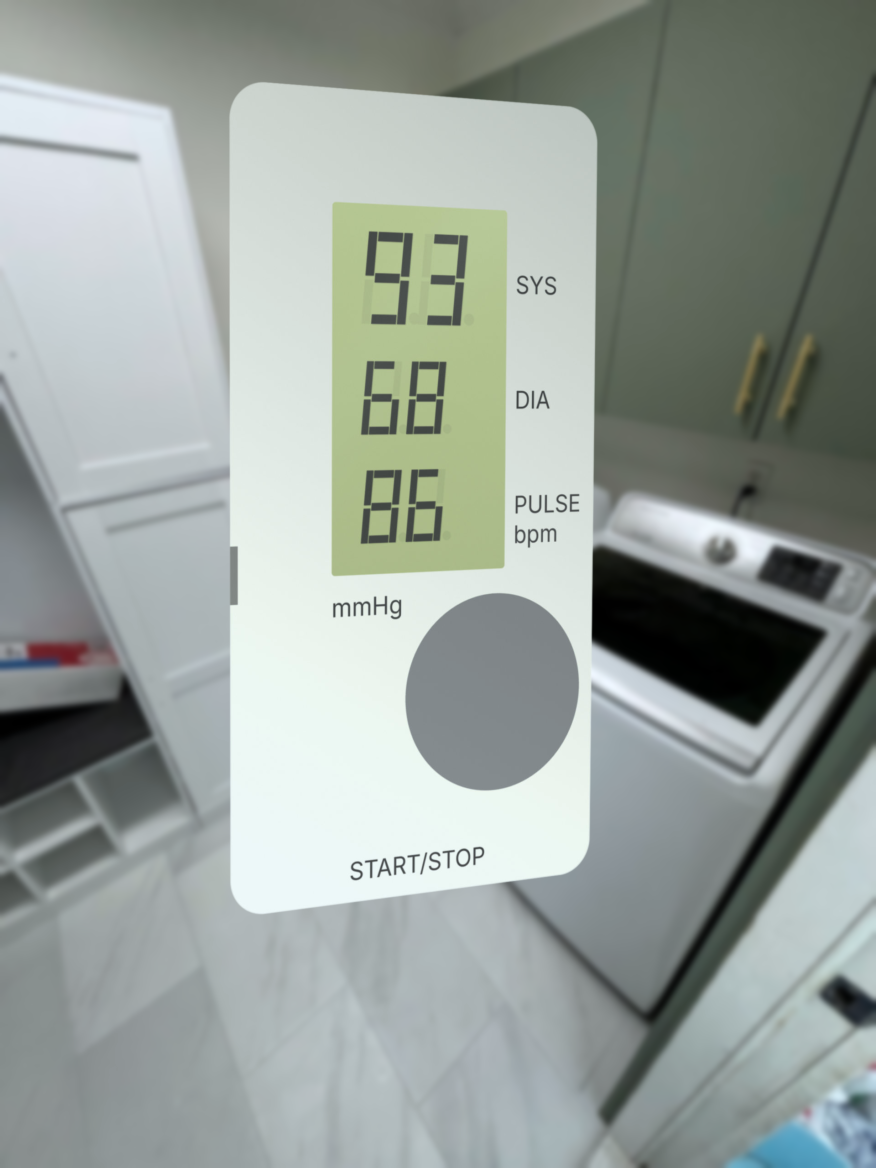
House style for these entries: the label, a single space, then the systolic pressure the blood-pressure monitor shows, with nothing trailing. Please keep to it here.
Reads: 93 mmHg
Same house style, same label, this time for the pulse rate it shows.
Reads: 86 bpm
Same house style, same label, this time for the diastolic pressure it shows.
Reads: 68 mmHg
